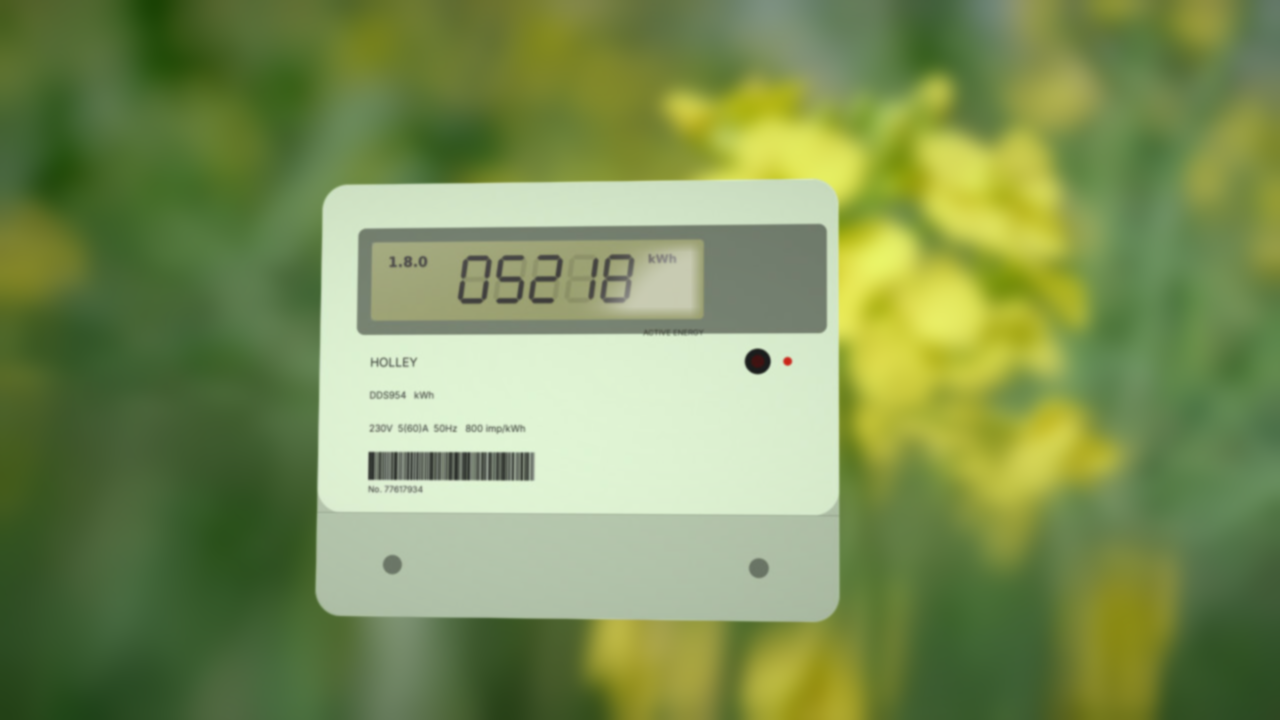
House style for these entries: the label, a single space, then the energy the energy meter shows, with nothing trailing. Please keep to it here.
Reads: 5218 kWh
